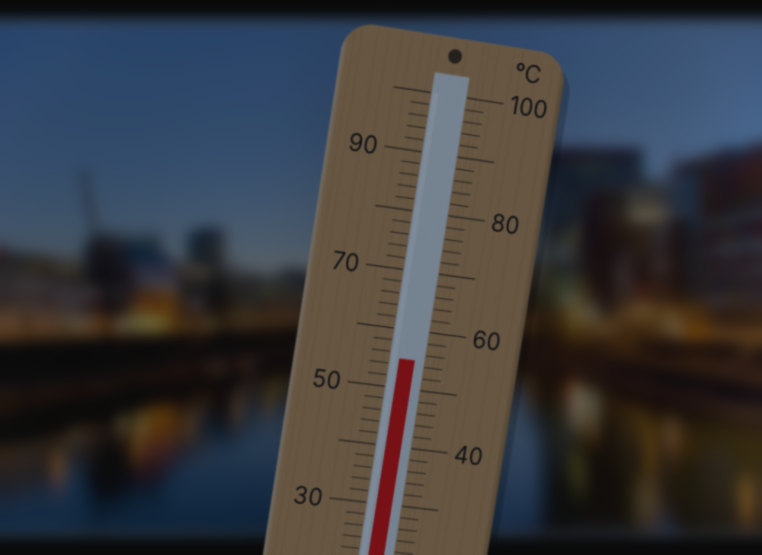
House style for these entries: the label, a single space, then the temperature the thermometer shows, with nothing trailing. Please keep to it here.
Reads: 55 °C
